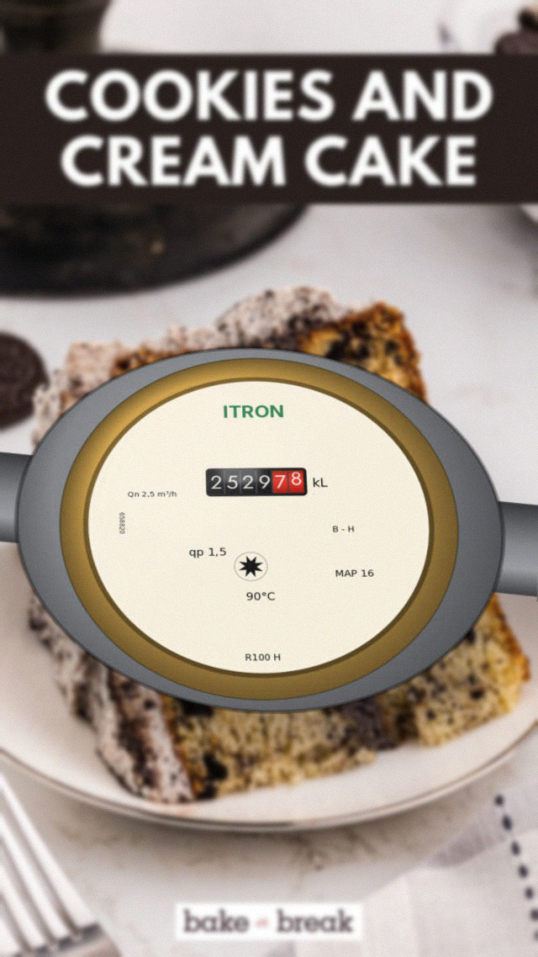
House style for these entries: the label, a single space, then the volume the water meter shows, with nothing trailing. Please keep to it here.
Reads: 2529.78 kL
